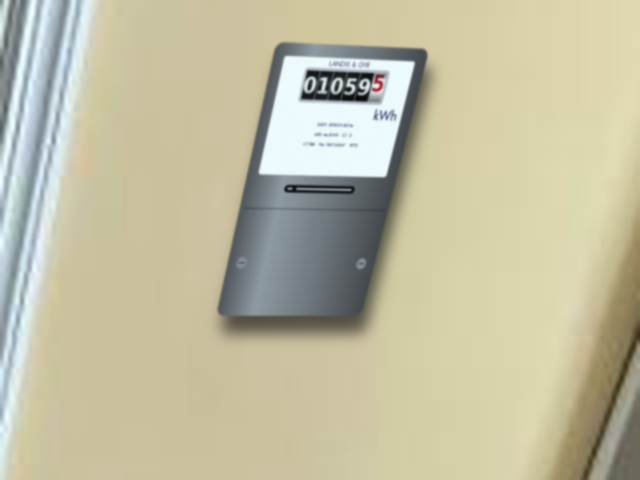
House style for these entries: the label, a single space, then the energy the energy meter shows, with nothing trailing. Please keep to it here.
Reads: 1059.5 kWh
